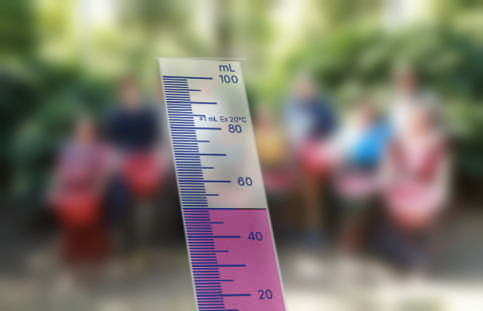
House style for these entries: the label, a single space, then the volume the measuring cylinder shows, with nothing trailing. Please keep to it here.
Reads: 50 mL
